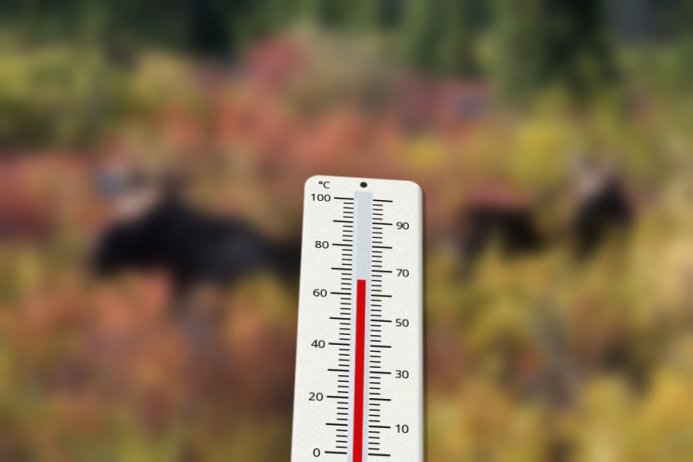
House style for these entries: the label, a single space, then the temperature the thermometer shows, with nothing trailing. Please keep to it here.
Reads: 66 °C
